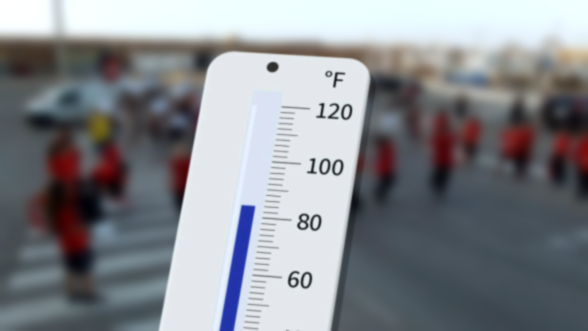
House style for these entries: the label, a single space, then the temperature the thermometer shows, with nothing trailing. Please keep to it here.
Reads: 84 °F
